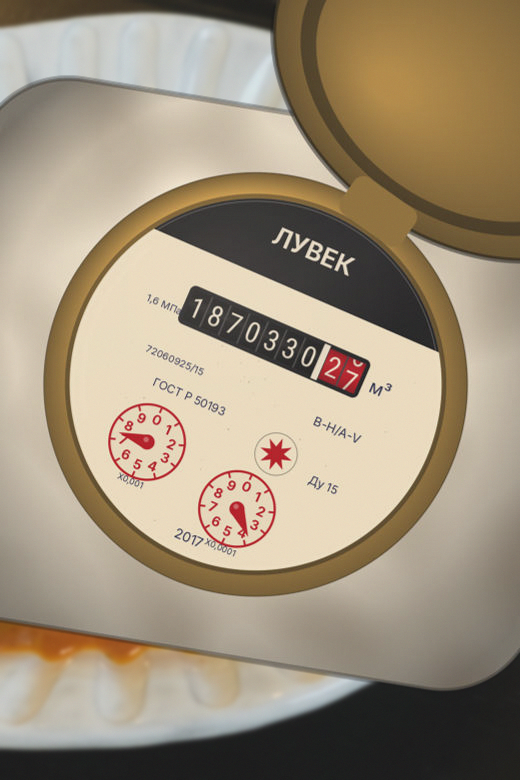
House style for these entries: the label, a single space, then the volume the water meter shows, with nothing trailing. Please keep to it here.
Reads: 1870330.2673 m³
